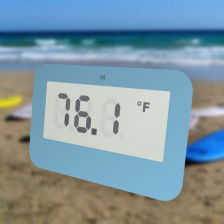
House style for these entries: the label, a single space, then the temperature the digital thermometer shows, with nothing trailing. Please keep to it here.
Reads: 76.1 °F
